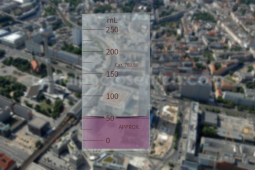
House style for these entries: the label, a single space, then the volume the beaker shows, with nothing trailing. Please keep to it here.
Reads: 50 mL
